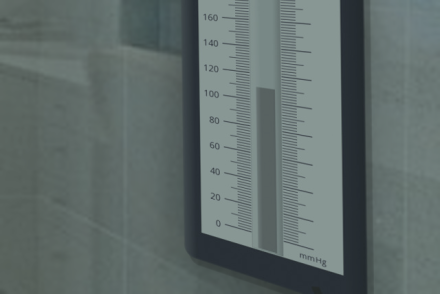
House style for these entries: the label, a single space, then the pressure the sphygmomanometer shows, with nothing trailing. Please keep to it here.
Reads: 110 mmHg
